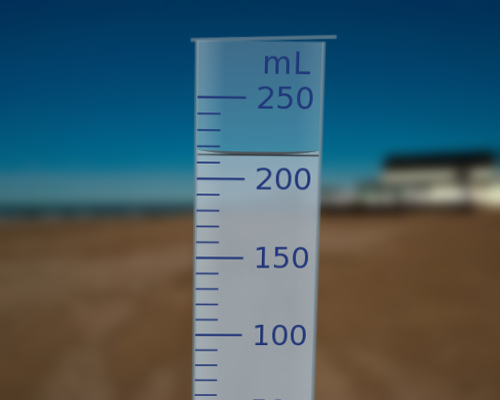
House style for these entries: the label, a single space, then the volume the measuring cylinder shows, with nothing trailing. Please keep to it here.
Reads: 215 mL
